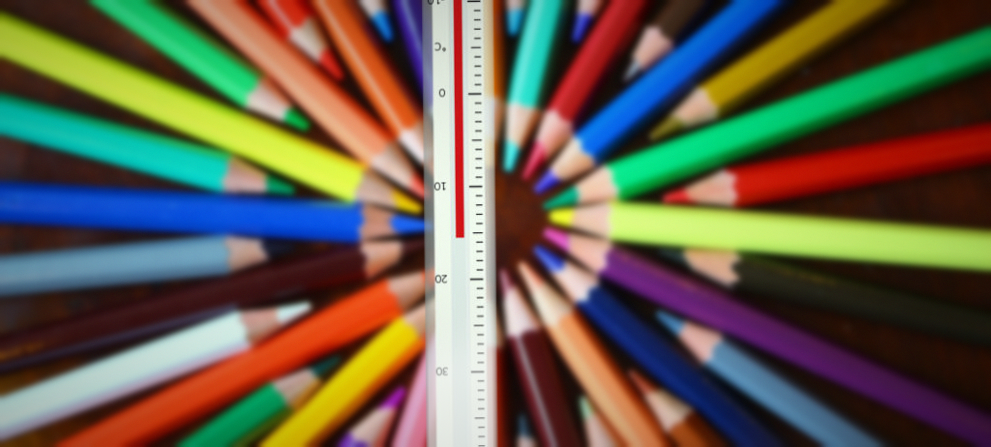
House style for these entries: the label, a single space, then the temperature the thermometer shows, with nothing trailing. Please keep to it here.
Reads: 15.5 °C
